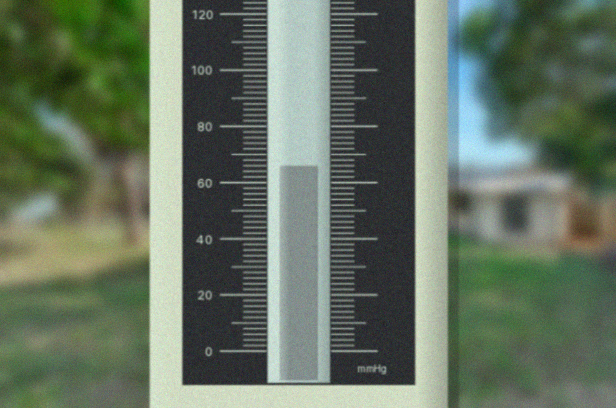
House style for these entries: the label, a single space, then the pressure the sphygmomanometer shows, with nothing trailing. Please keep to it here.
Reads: 66 mmHg
